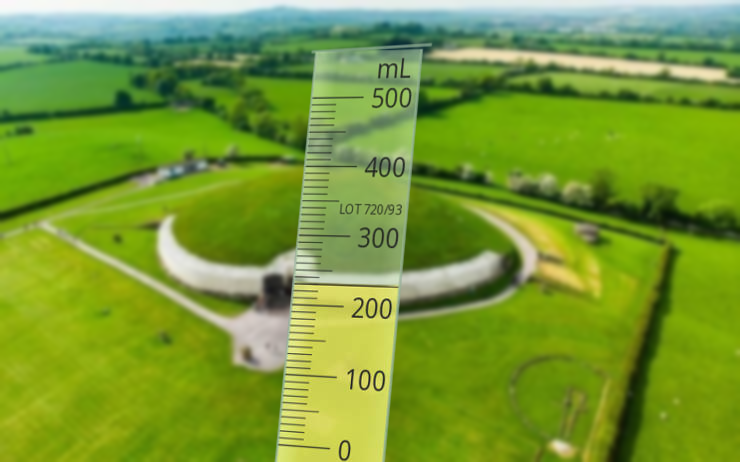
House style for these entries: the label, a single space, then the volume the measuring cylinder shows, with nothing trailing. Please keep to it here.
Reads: 230 mL
